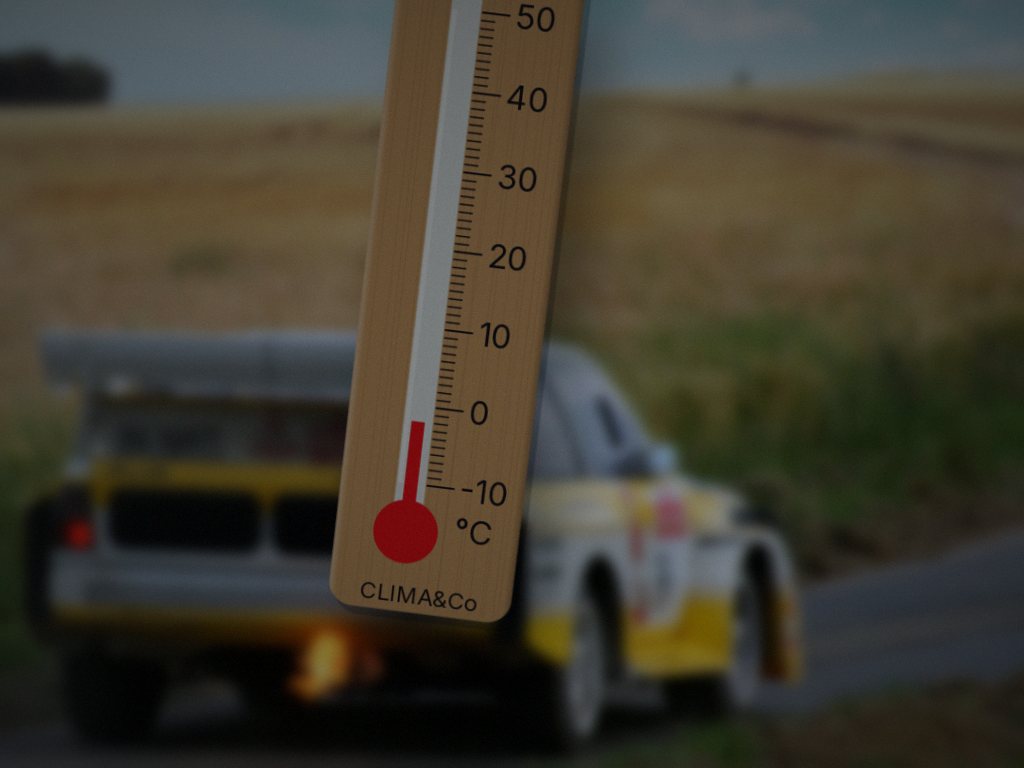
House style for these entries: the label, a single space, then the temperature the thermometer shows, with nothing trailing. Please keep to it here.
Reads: -2 °C
